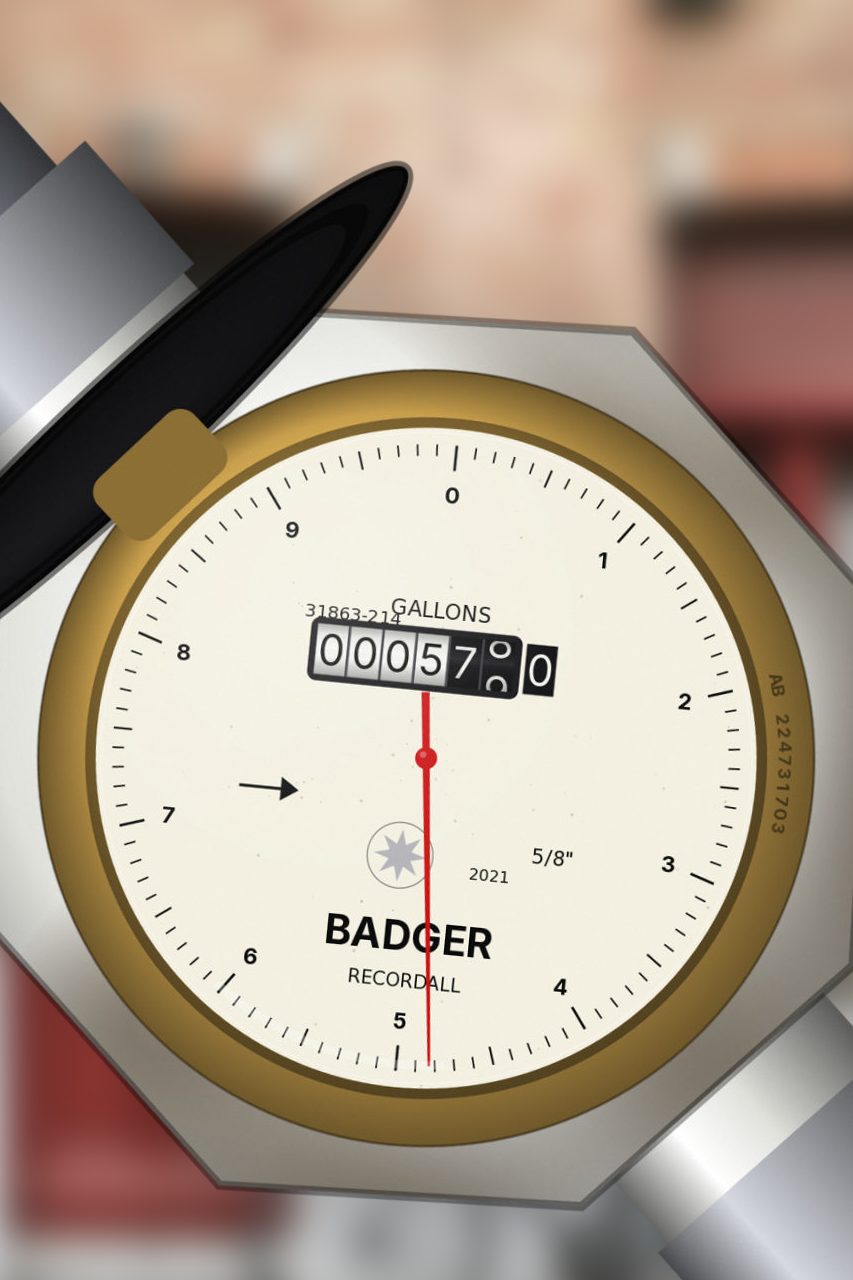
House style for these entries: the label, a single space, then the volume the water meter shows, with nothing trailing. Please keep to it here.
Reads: 5784.8 gal
